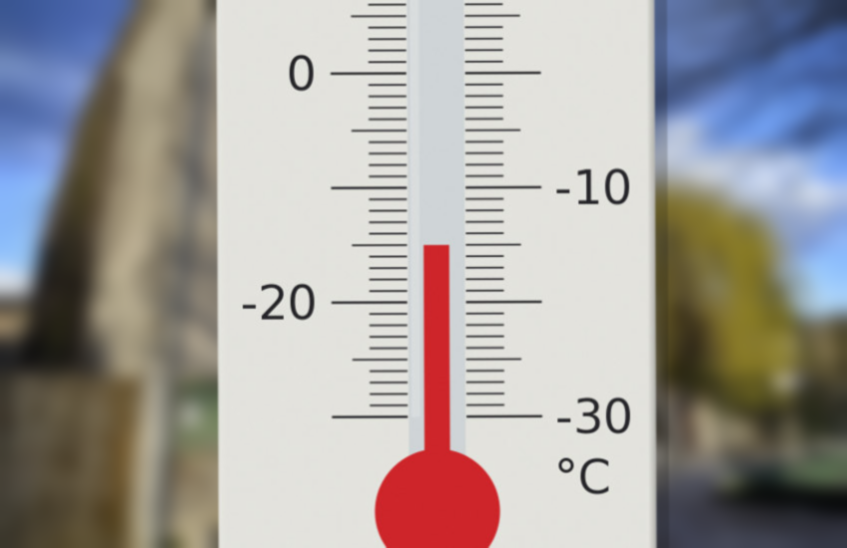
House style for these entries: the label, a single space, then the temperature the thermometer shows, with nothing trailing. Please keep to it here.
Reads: -15 °C
